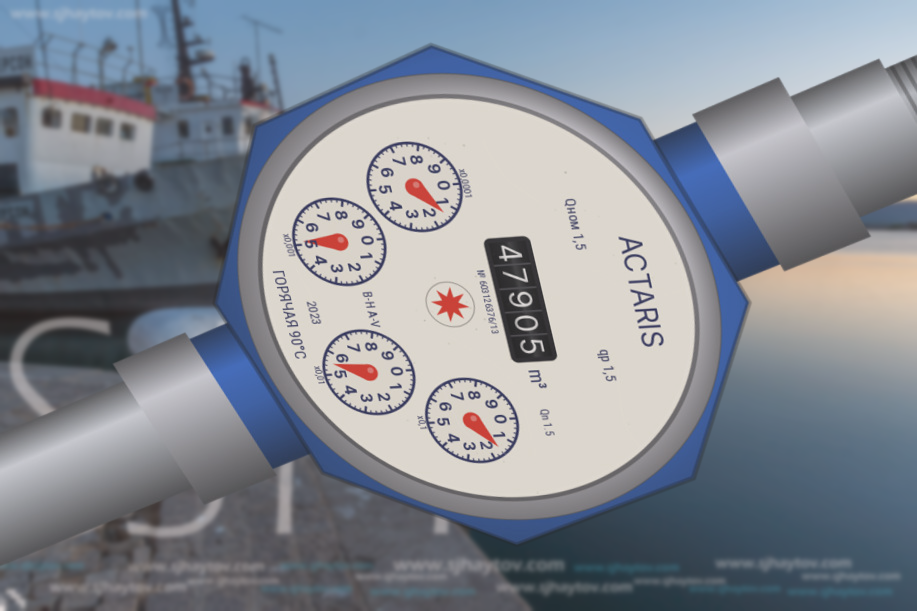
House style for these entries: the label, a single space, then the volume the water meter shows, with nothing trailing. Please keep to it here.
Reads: 47905.1551 m³
